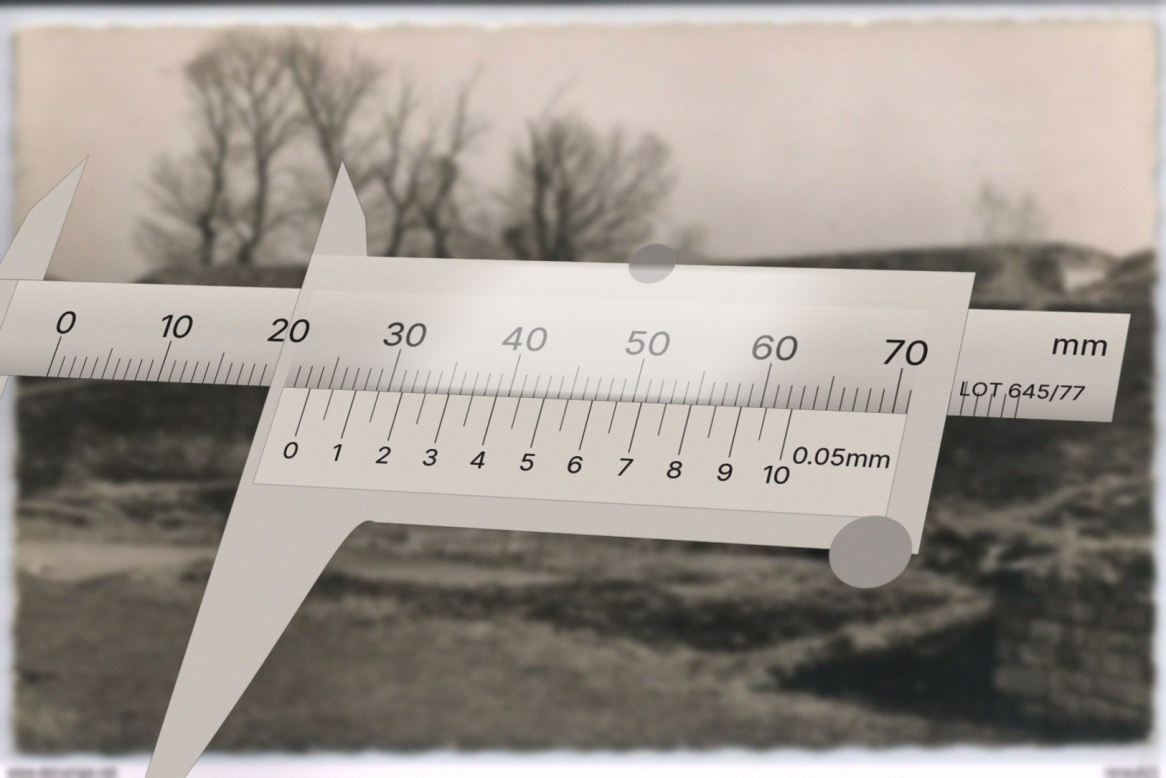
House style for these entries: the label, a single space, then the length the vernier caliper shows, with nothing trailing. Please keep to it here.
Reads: 23.4 mm
